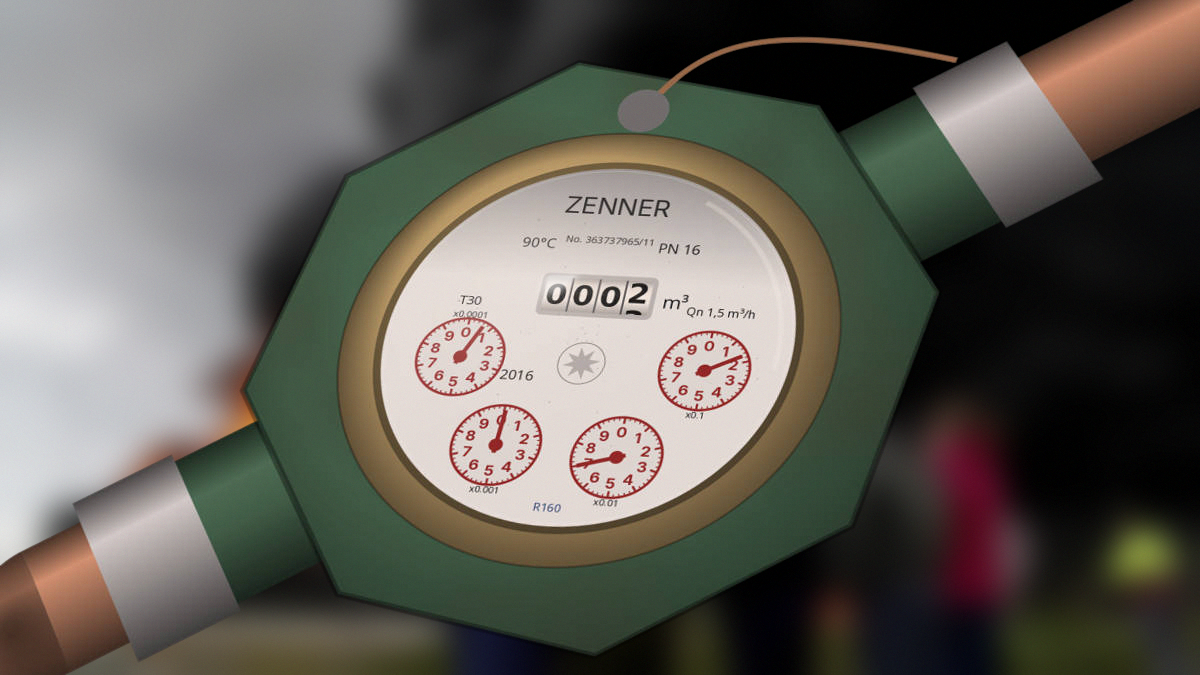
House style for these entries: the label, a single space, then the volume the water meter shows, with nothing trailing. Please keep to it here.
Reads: 2.1700 m³
